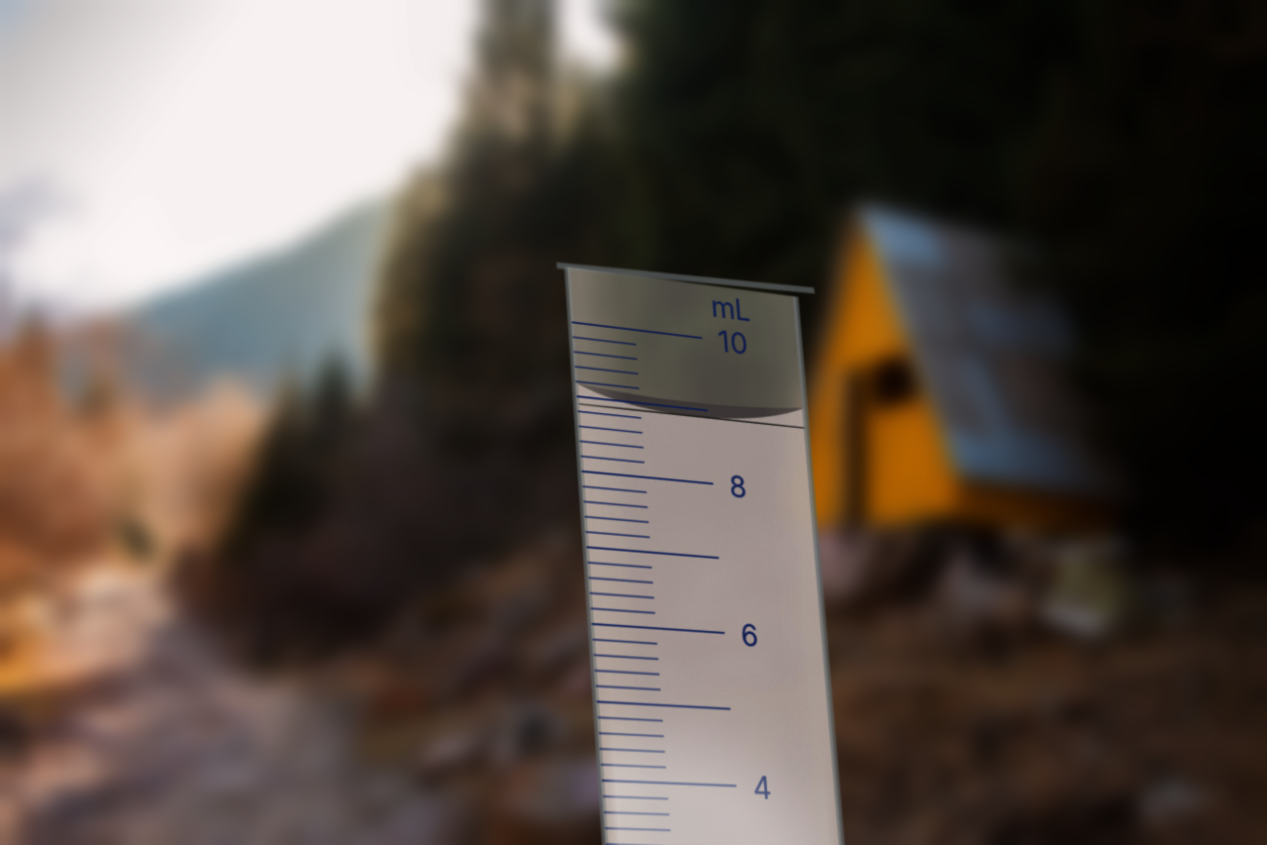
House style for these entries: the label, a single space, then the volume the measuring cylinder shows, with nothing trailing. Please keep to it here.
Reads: 8.9 mL
